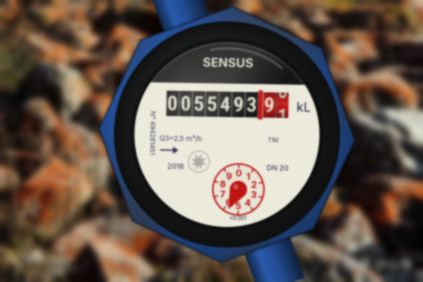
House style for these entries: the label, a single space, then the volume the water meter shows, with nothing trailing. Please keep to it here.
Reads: 55493.905 kL
